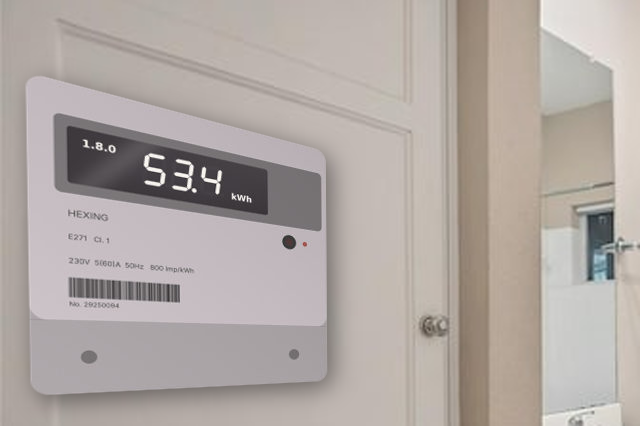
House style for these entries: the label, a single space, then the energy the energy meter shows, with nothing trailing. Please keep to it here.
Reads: 53.4 kWh
